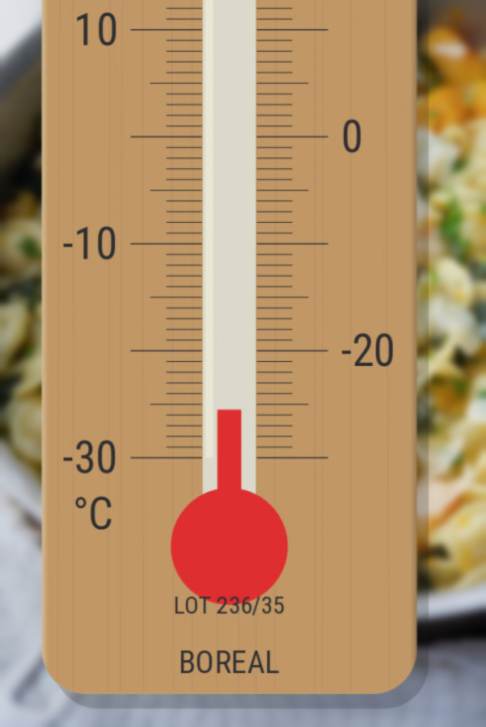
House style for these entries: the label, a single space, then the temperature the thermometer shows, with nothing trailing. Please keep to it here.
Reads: -25.5 °C
